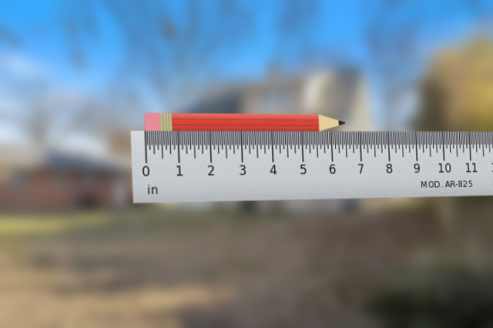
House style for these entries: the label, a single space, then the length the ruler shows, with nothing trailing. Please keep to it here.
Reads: 6.5 in
